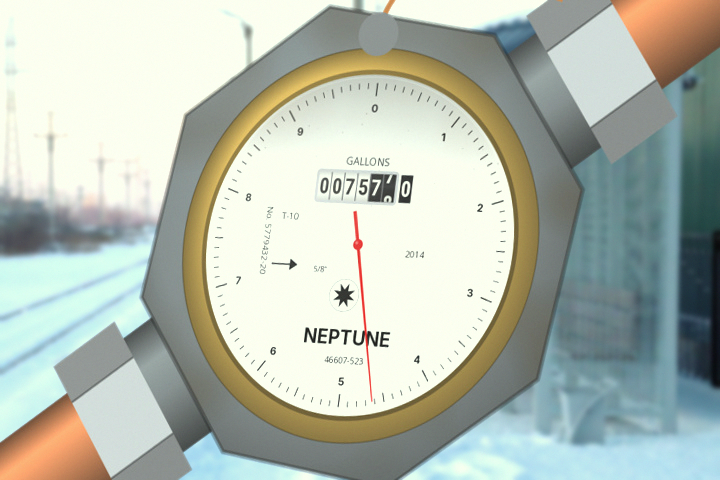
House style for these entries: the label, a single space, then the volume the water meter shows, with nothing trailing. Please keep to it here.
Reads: 75774.6 gal
